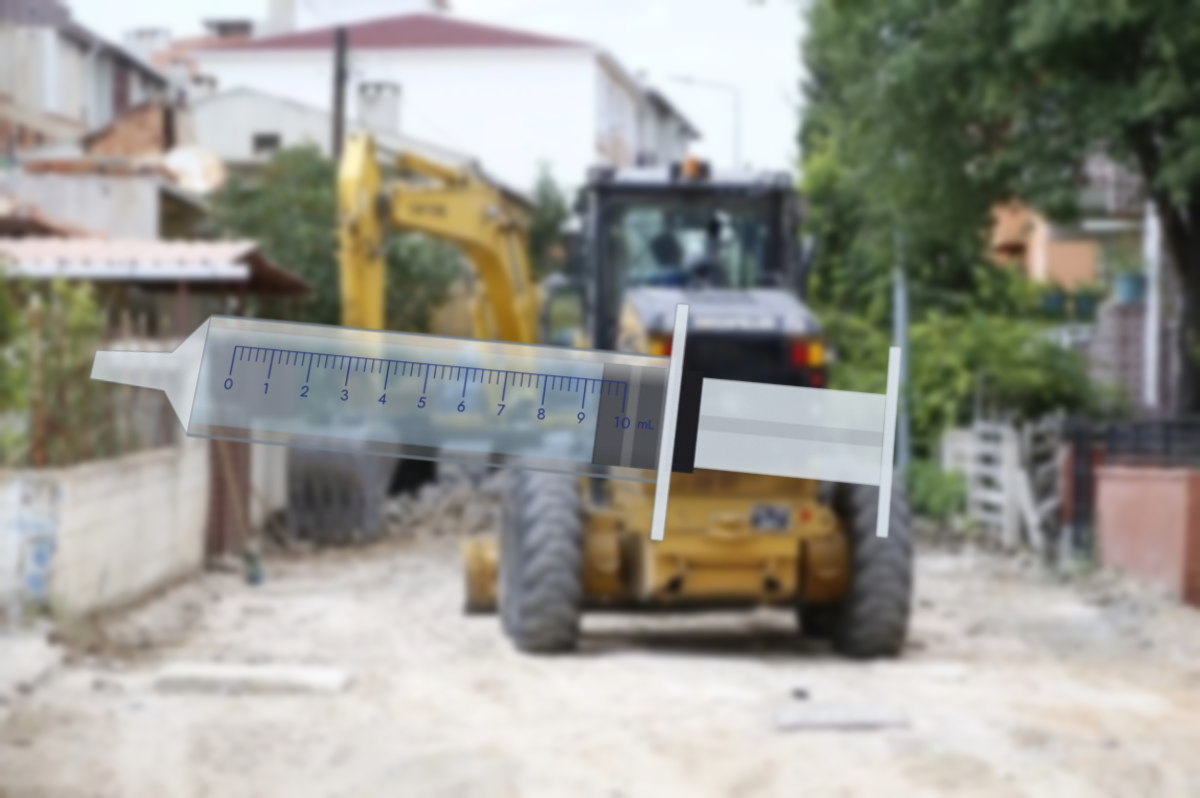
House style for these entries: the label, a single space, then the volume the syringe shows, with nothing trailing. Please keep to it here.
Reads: 9.4 mL
